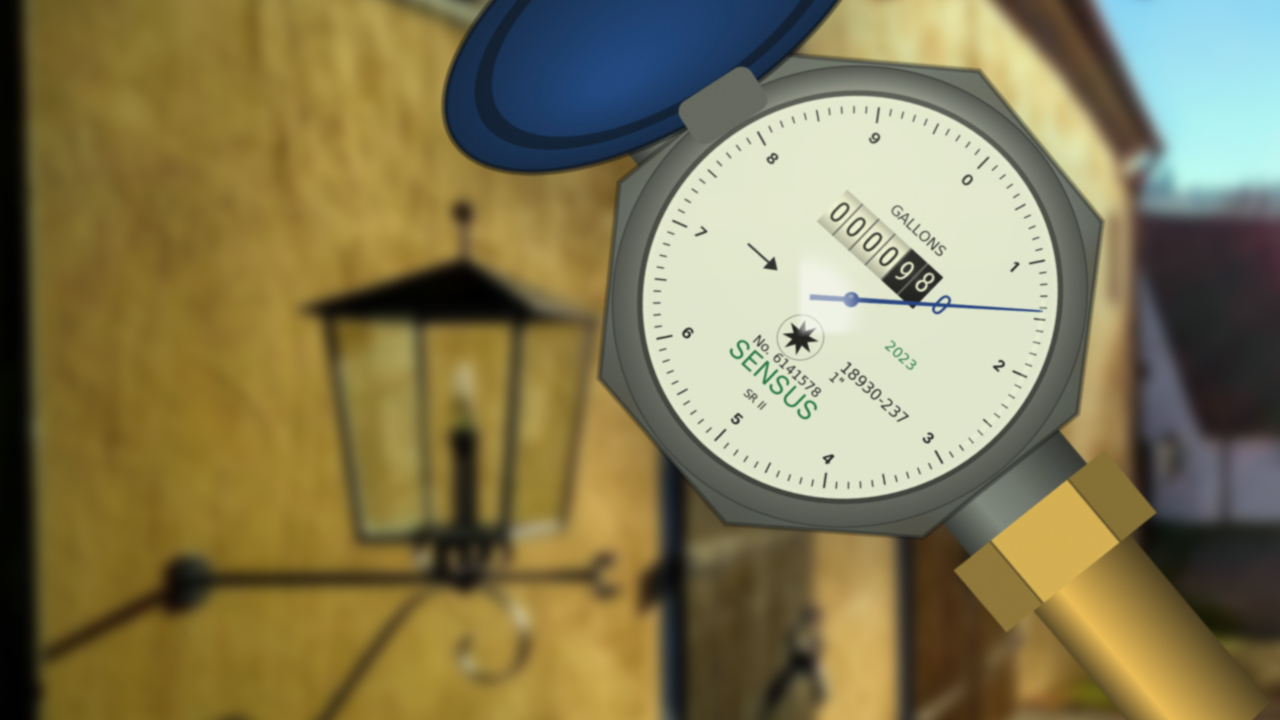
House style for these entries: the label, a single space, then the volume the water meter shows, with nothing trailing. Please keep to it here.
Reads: 981.4 gal
